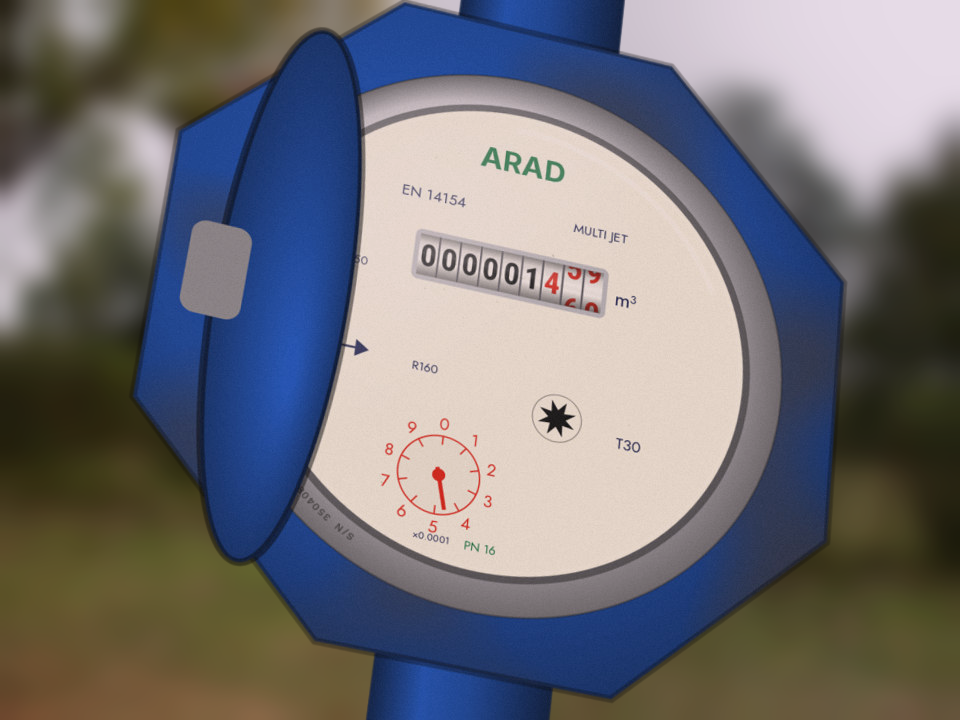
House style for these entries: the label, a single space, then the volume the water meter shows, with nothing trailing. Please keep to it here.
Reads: 1.4594 m³
